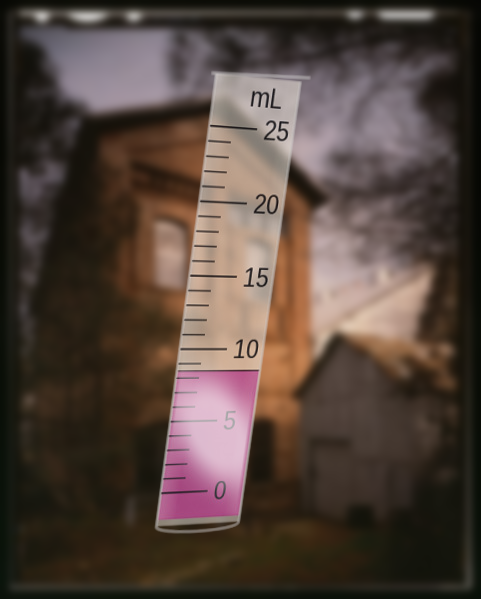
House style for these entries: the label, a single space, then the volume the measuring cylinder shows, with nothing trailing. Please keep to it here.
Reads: 8.5 mL
